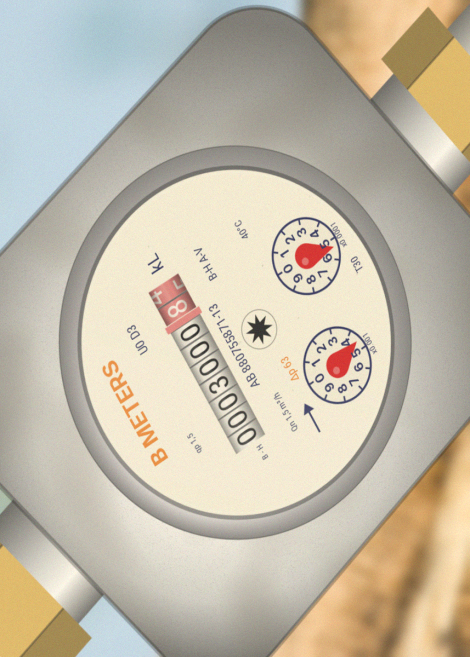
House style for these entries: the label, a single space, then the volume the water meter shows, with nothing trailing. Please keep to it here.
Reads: 3000.8445 kL
